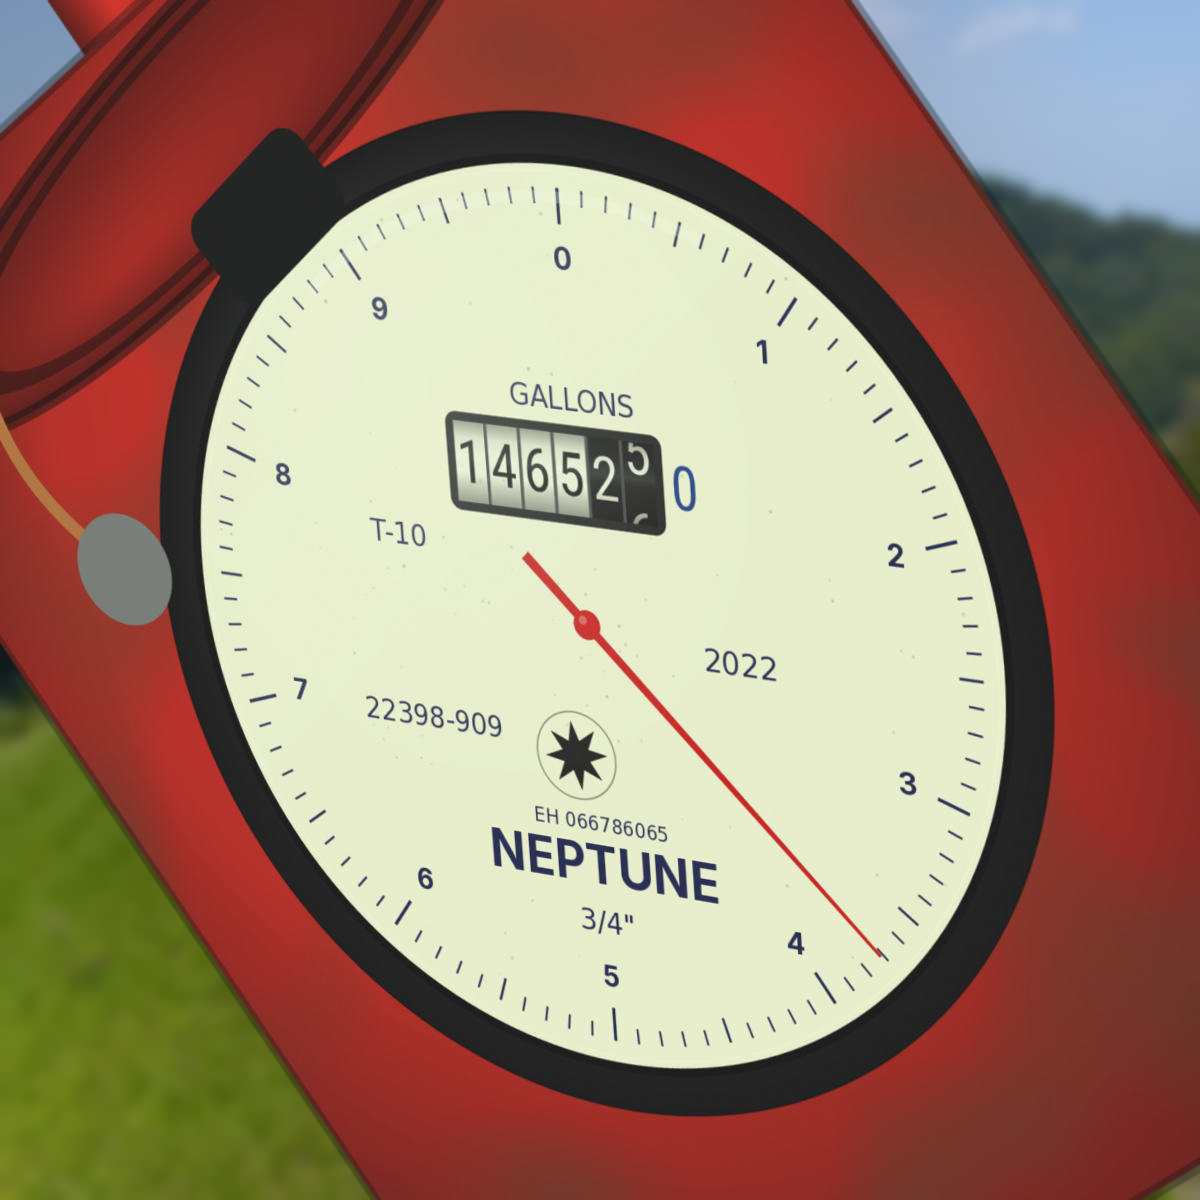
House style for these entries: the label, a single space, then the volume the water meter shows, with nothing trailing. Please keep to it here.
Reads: 1465253.7 gal
